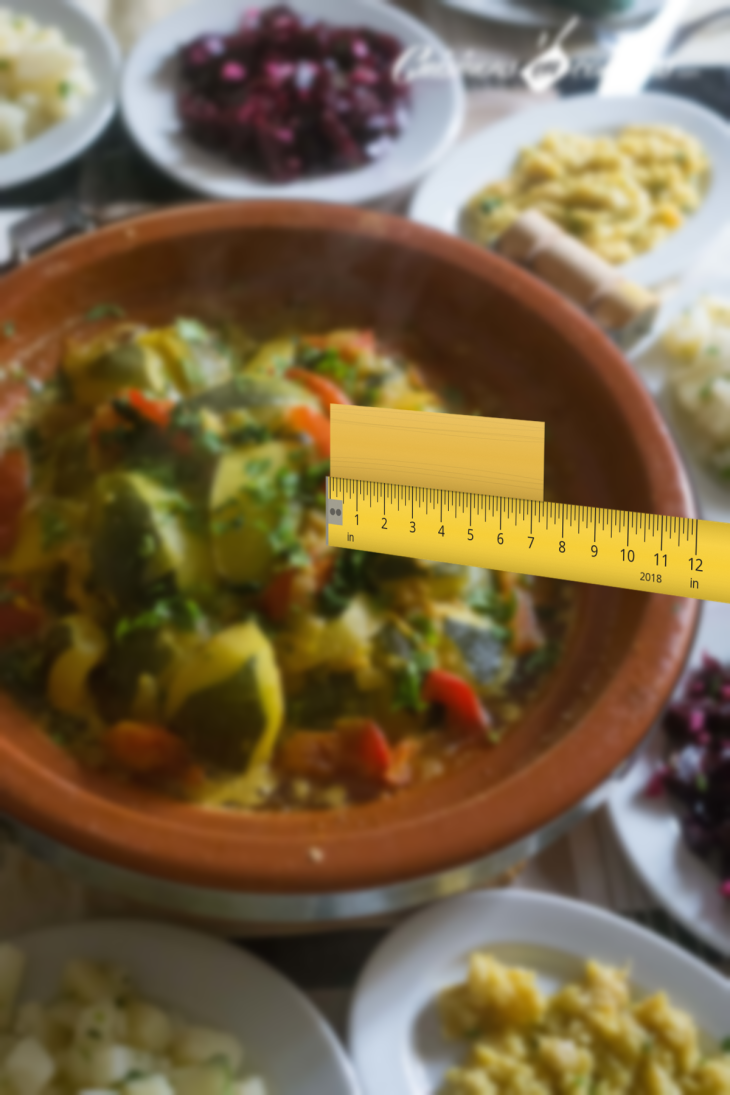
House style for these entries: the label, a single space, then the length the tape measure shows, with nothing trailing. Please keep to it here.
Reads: 7.375 in
